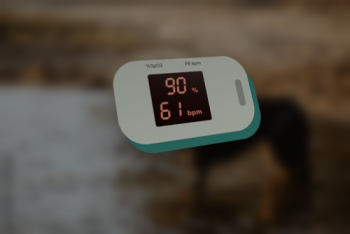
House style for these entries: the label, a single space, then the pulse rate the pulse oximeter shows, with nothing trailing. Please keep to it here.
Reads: 61 bpm
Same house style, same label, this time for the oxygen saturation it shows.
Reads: 90 %
